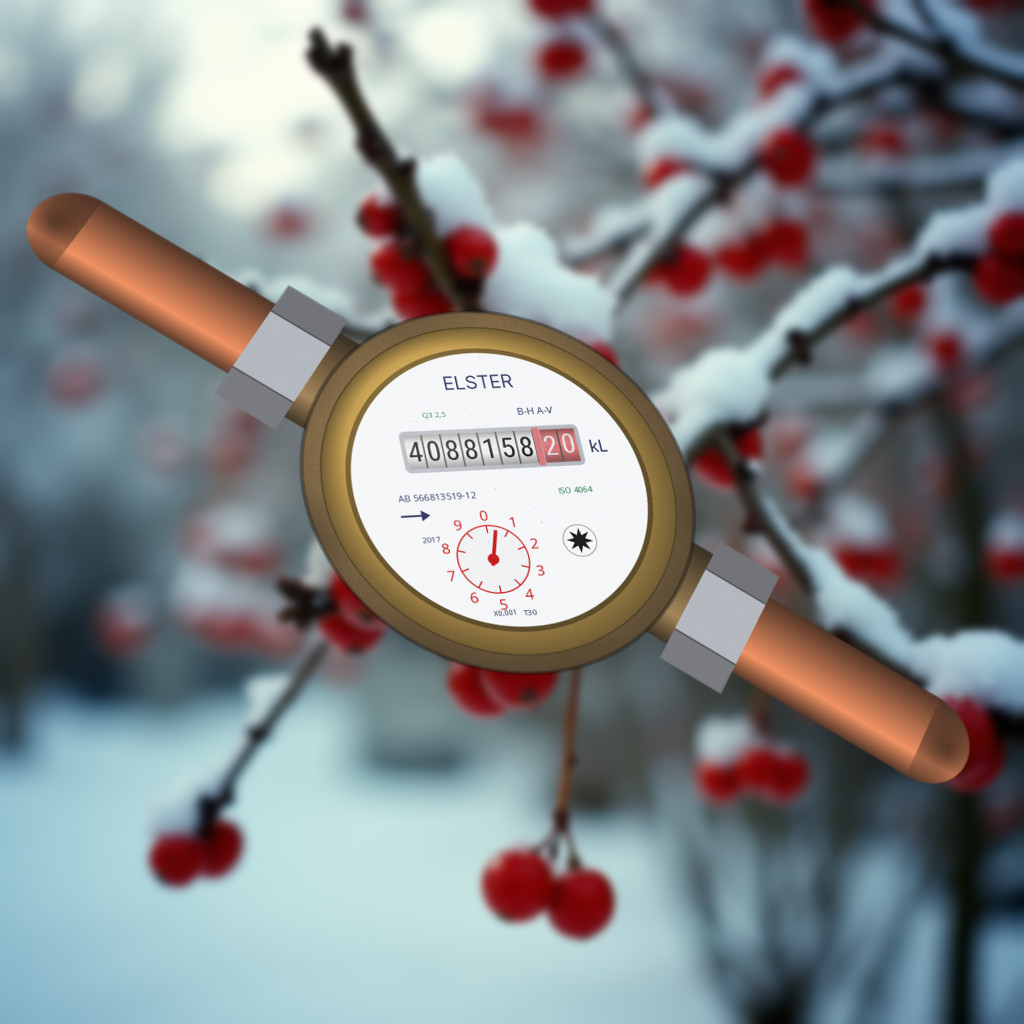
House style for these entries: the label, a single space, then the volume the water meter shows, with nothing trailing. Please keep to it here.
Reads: 4088158.200 kL
